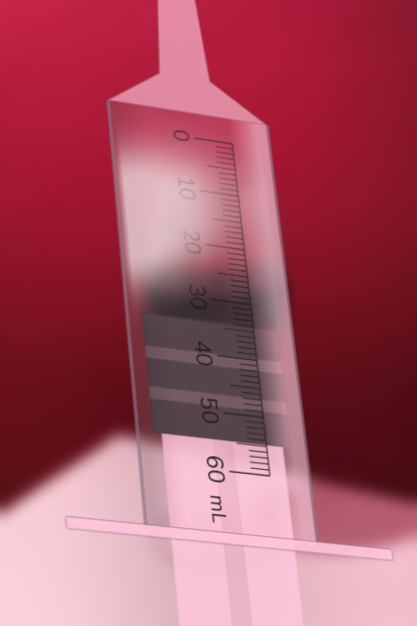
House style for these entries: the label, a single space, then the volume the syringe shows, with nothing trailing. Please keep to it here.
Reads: 34 mL
